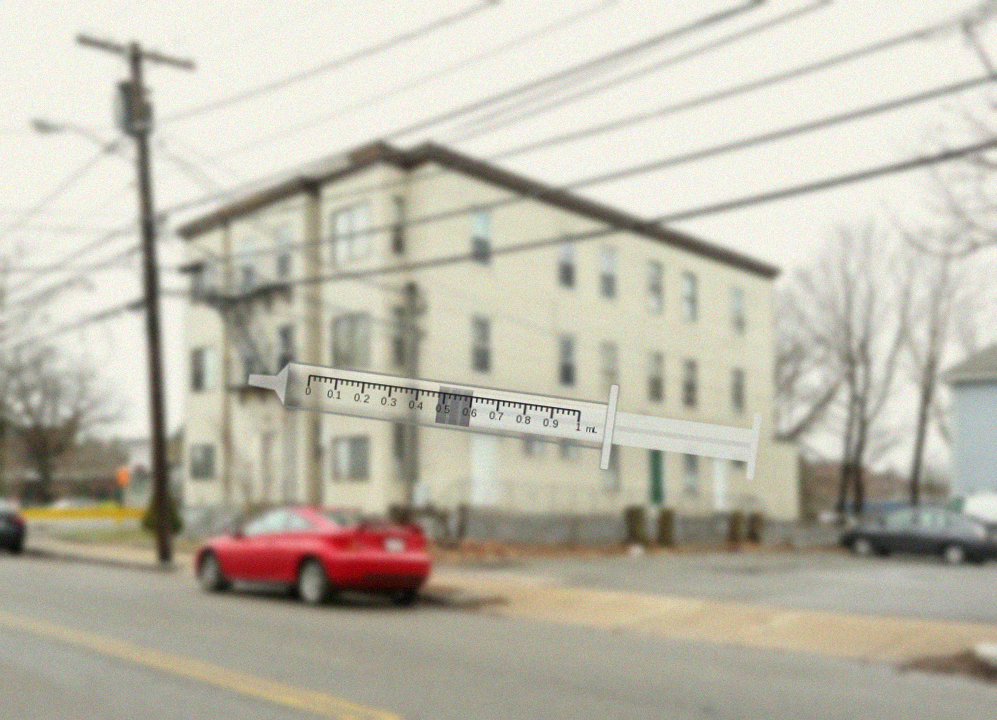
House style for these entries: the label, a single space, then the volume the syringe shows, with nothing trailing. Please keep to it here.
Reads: 0.48 mL
